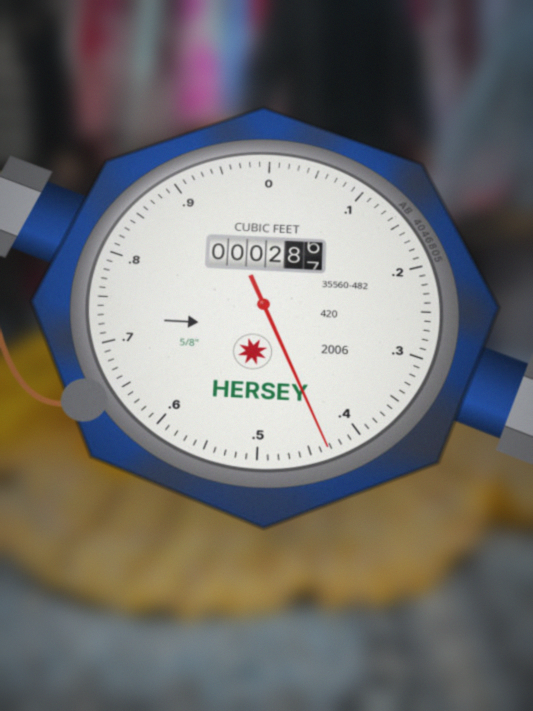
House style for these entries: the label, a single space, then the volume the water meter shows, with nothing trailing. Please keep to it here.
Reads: 286.43 ft³
